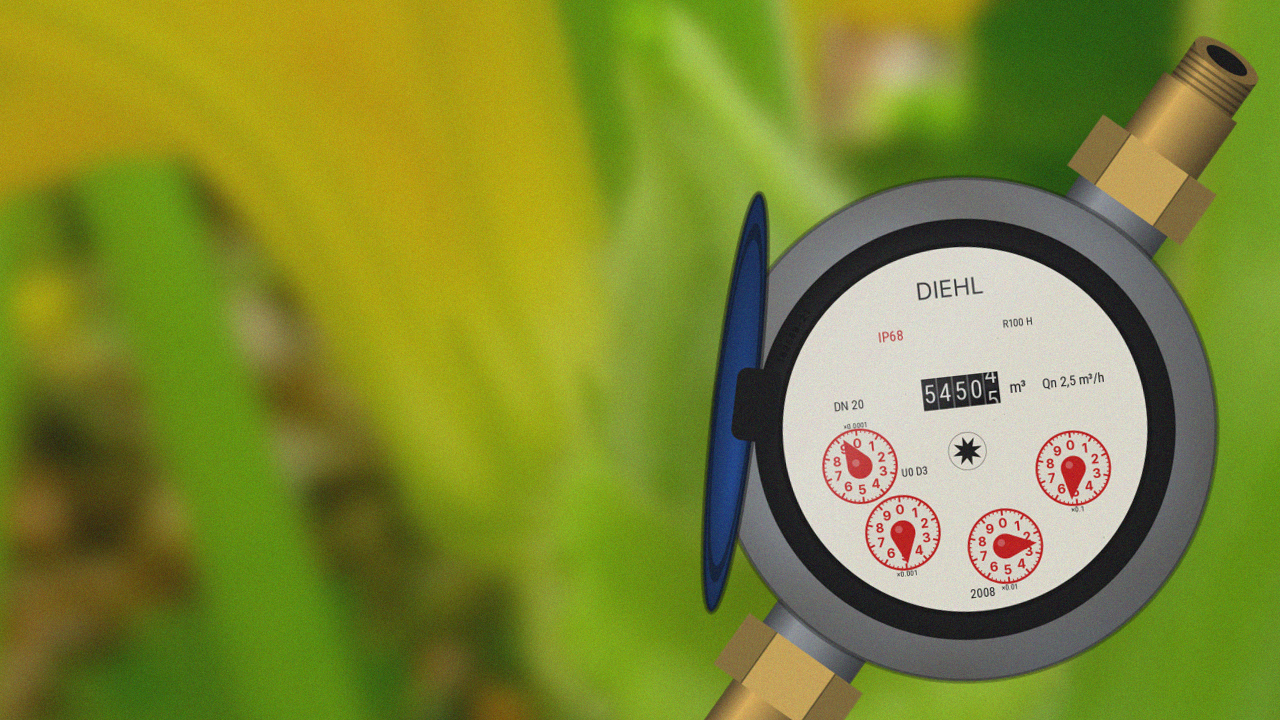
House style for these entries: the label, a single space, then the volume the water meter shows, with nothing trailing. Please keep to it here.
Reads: 54504.5249 m³
